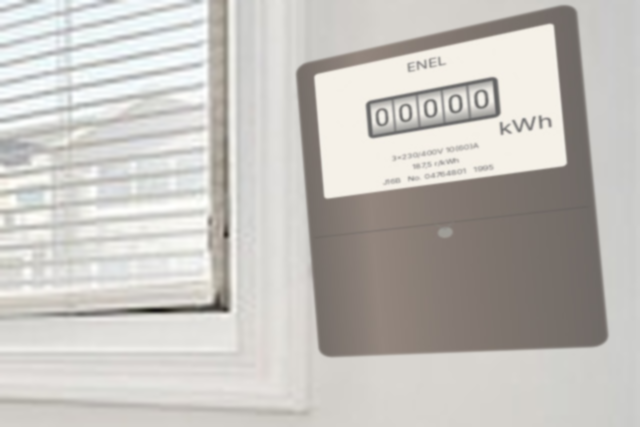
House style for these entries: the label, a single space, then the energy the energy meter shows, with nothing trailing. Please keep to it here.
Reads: 0 kWh
